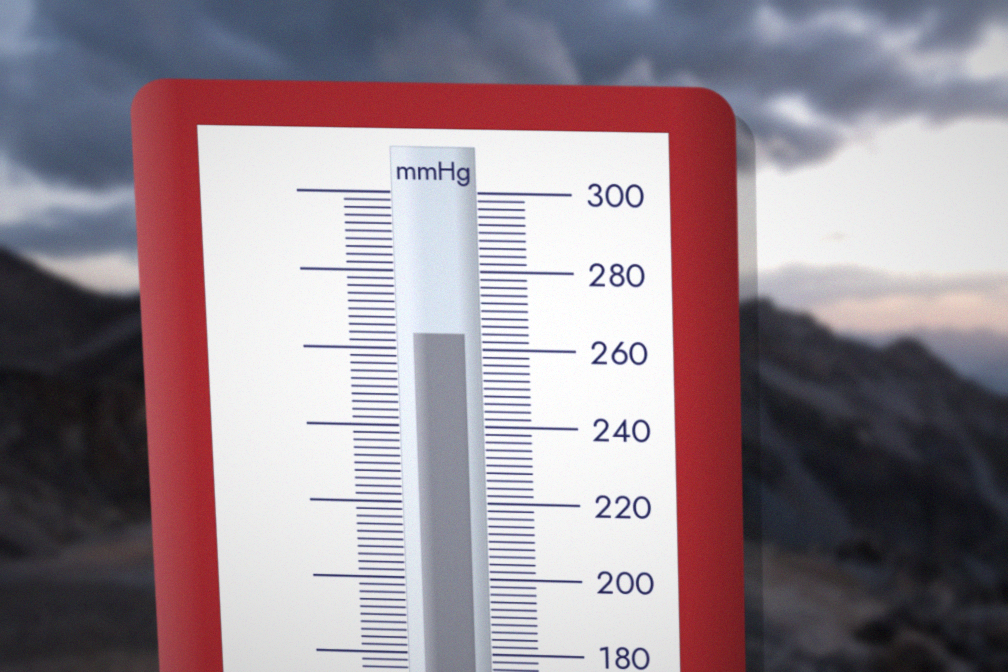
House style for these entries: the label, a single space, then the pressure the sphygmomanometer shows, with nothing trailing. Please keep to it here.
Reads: 264 mmHg
